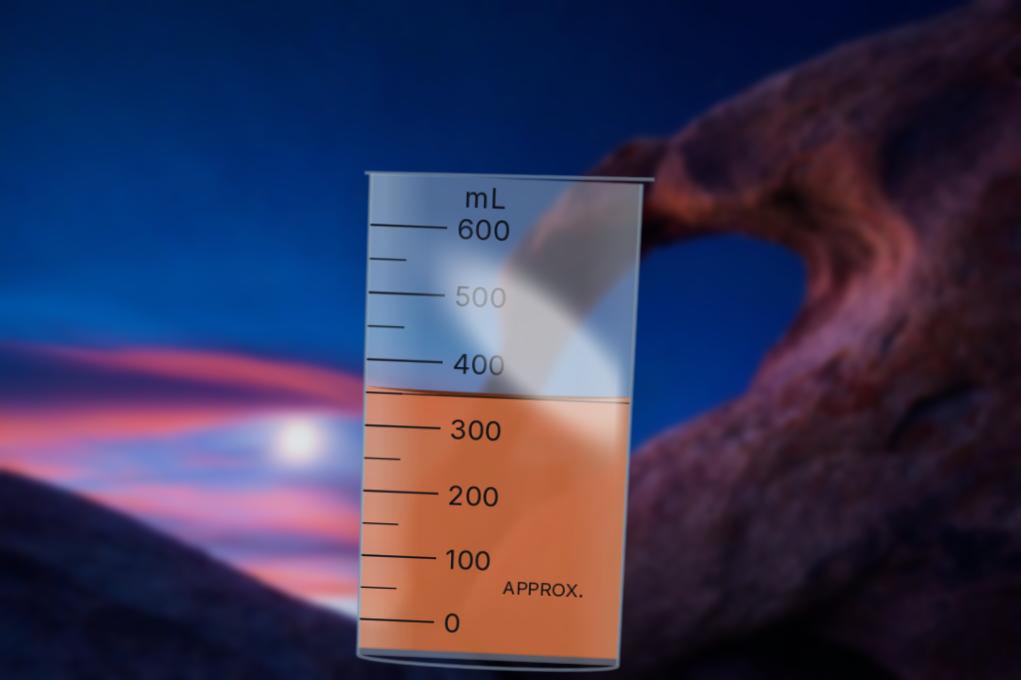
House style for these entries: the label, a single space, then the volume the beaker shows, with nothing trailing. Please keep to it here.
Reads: 350 mL
